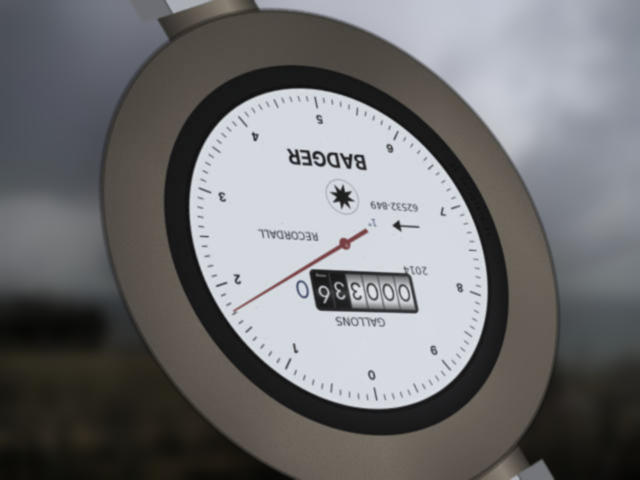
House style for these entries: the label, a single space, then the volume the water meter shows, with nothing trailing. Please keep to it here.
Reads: 3361.7 gal
